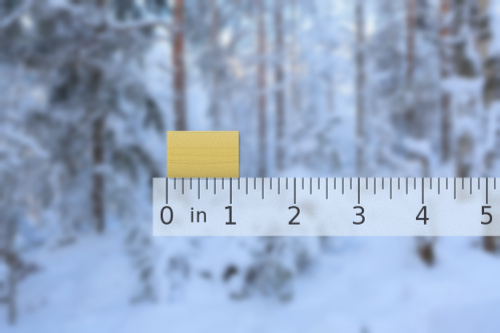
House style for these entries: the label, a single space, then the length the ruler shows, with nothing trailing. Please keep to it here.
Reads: 1.125 in
